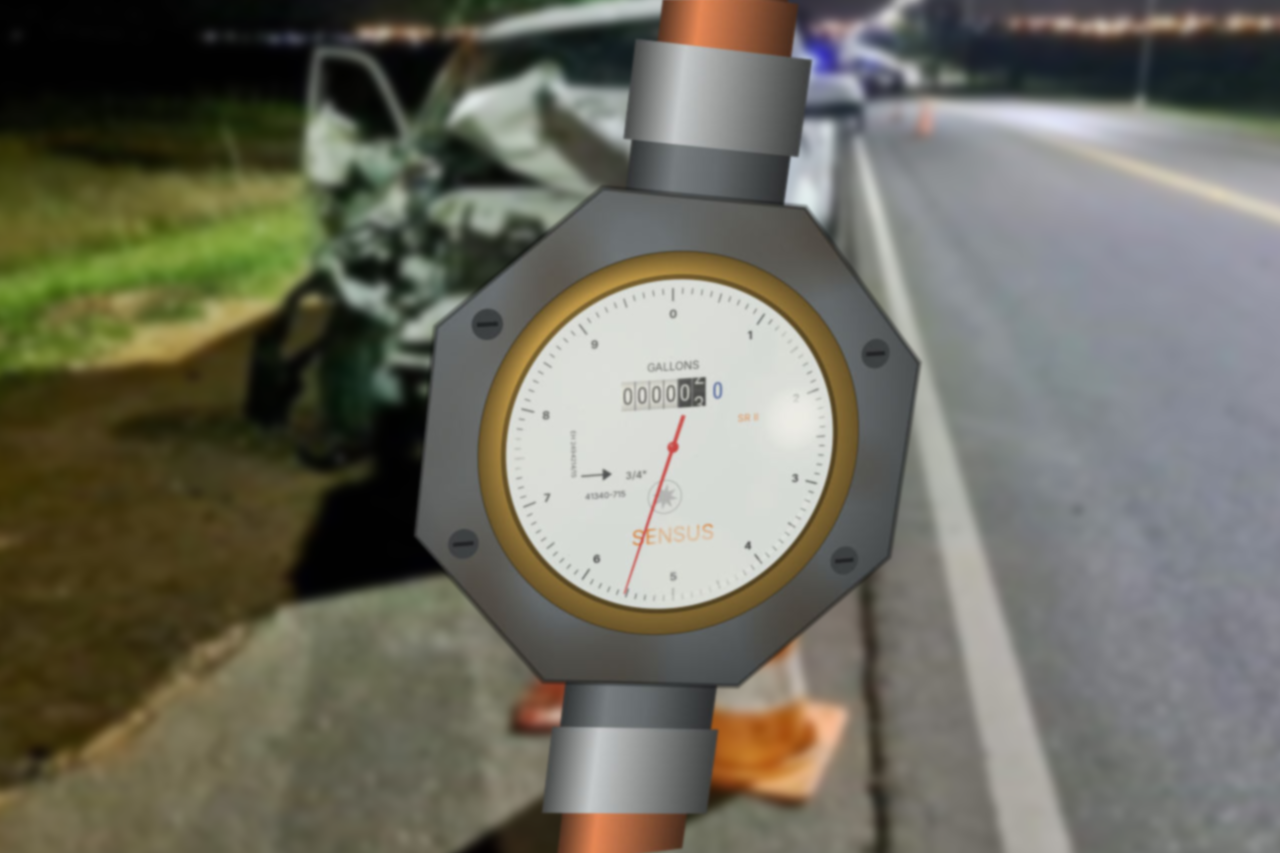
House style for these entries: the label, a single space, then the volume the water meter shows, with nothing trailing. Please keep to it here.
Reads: 25.5 gal
